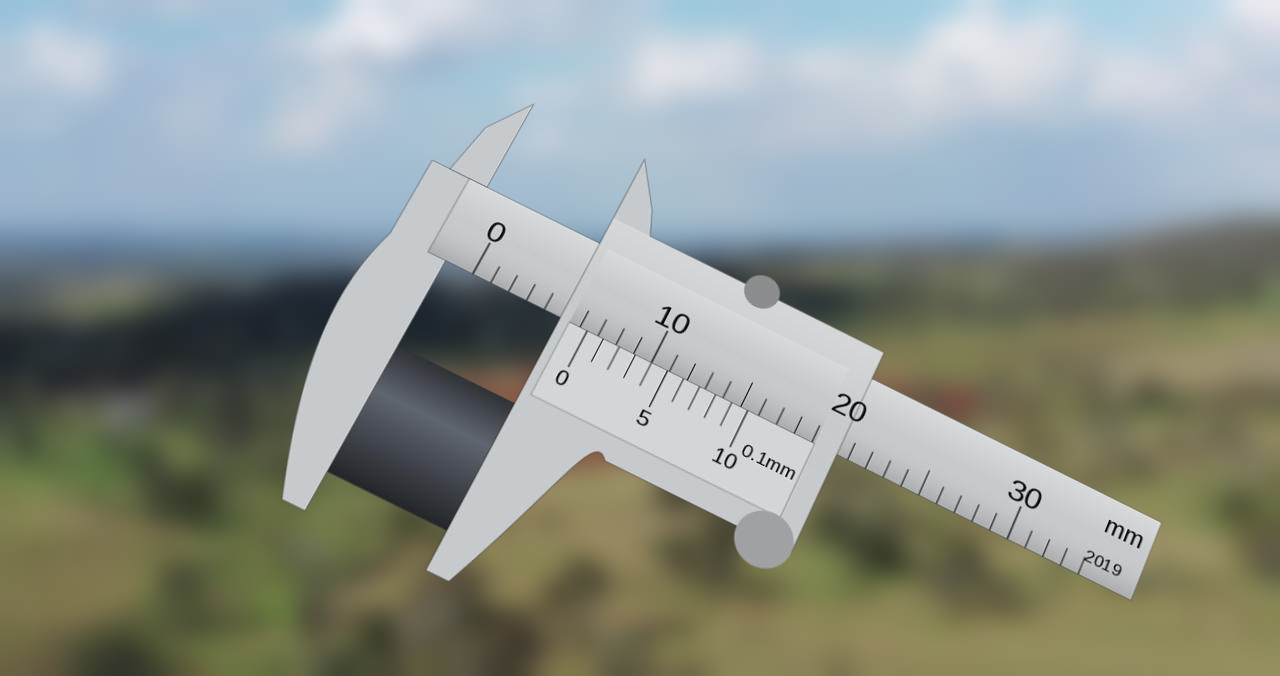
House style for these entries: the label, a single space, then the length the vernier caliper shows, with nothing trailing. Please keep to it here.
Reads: 6.4 mm
